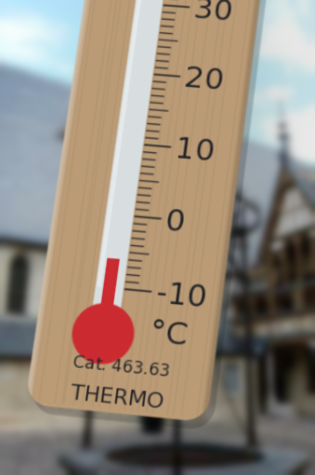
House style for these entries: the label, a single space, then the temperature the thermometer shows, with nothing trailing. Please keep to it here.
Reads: -6 °C
